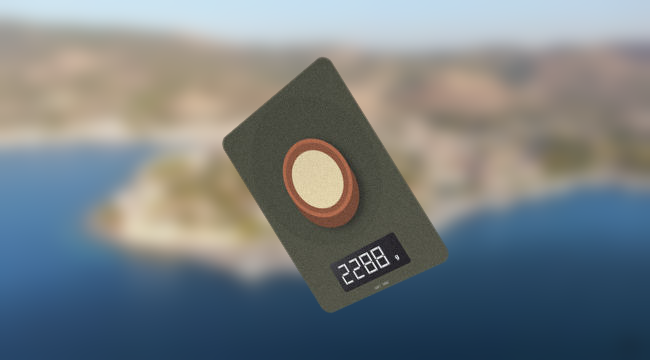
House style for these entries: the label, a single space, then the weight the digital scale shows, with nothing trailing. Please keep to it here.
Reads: 2288 g
